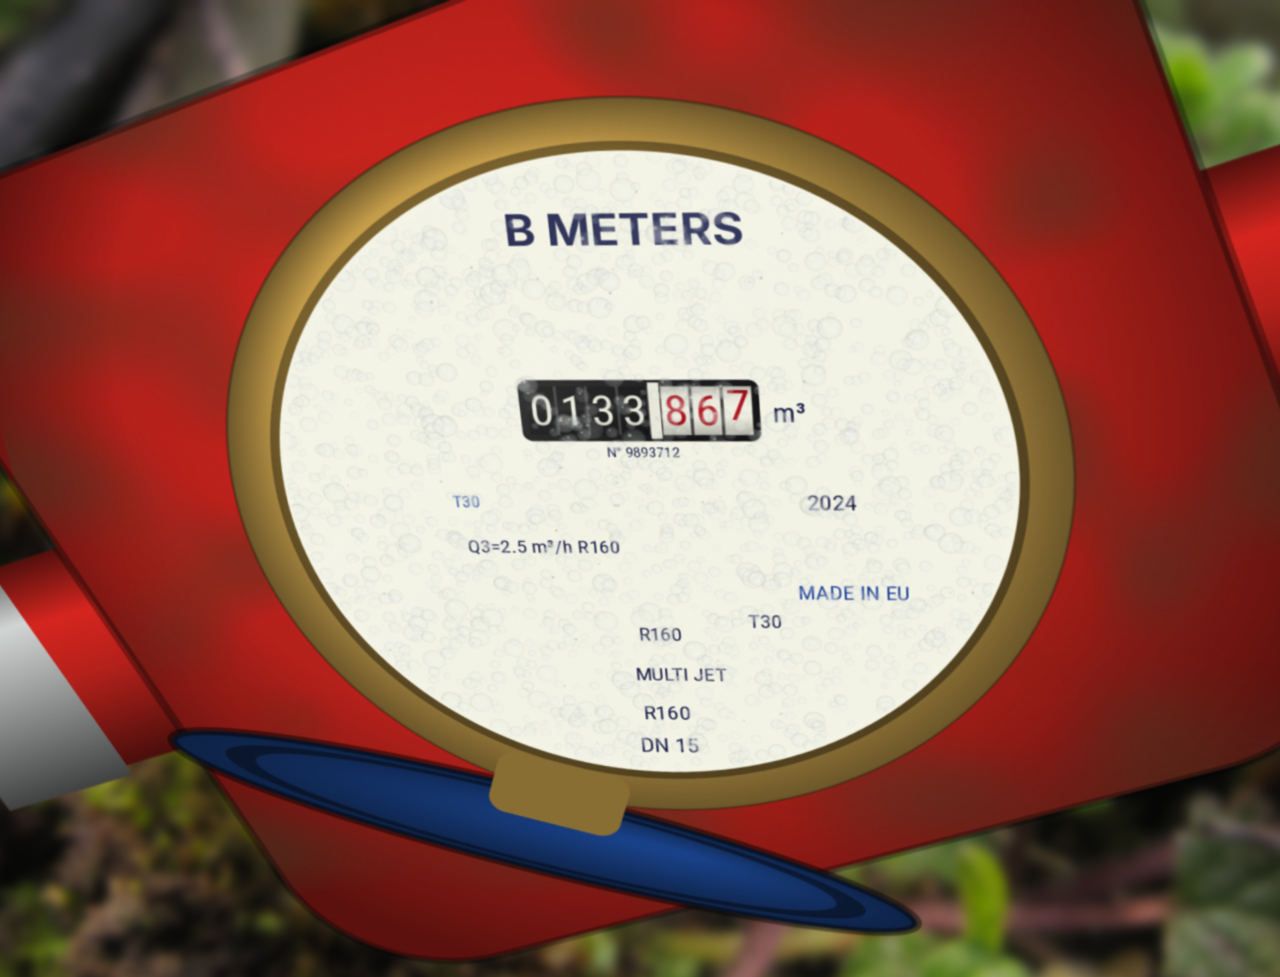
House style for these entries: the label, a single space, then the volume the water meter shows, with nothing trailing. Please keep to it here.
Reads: 133.867 m³
